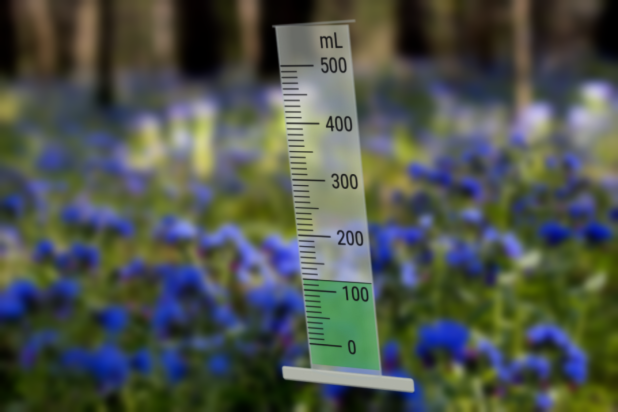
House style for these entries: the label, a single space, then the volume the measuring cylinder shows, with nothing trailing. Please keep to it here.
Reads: 120 mL
